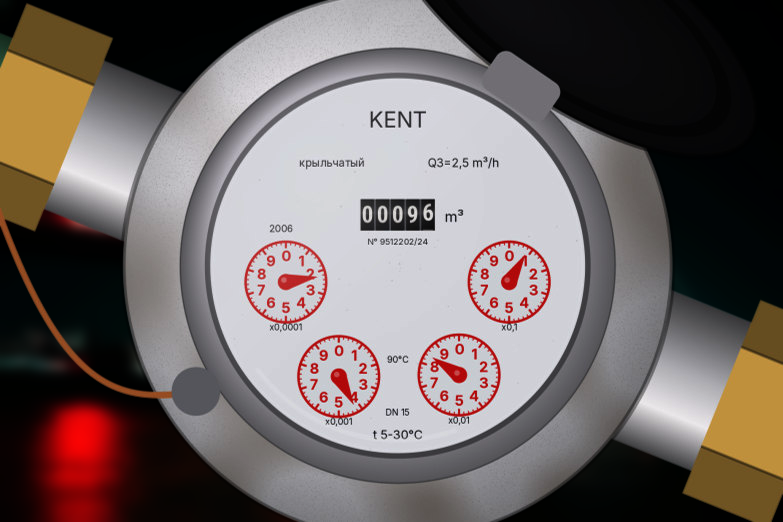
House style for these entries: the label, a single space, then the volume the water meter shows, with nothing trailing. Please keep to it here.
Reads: 96.0842 m³
